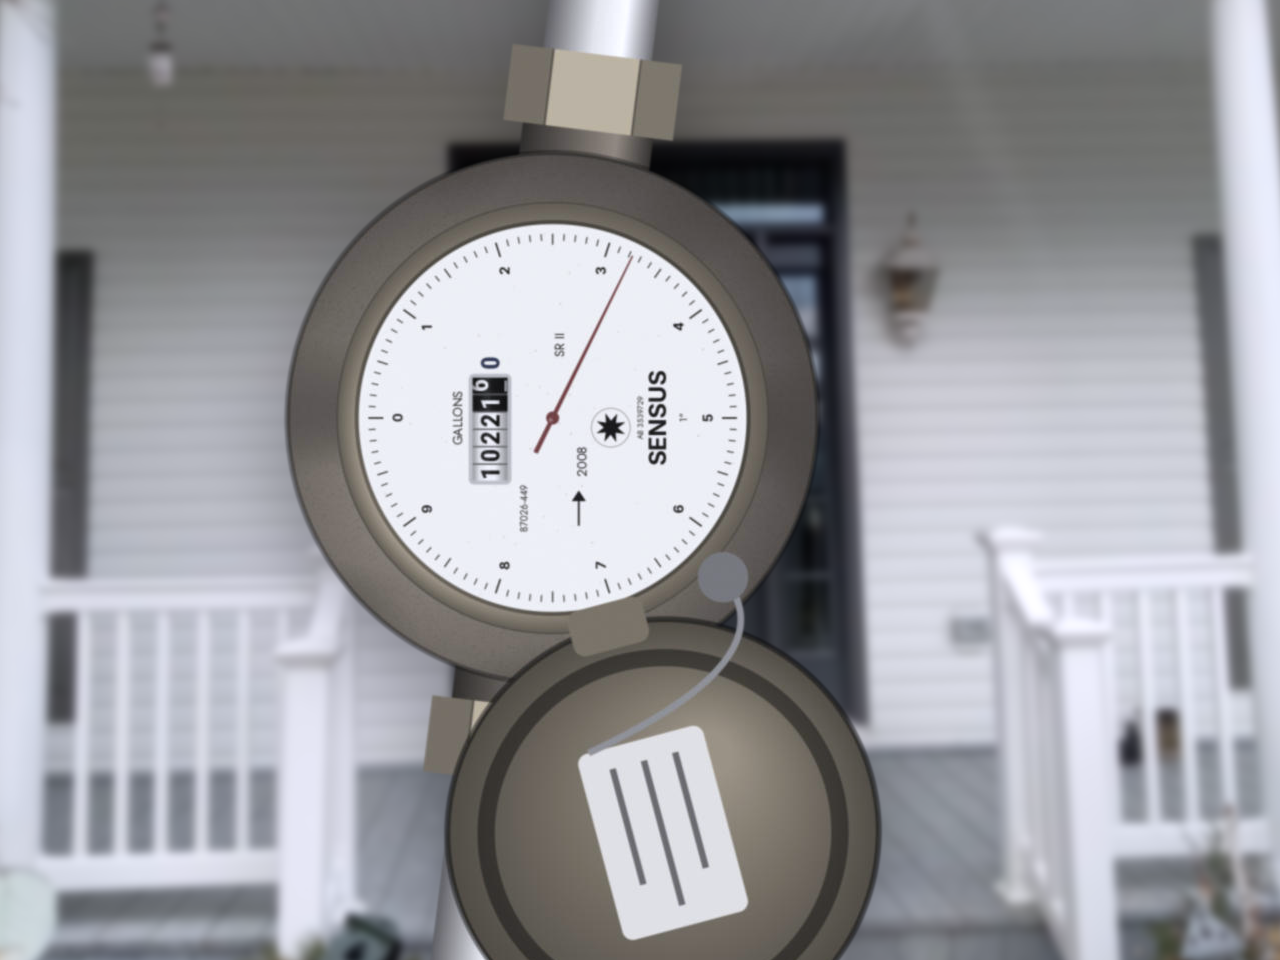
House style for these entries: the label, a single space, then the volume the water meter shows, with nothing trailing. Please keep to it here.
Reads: 1022163.2 gal
